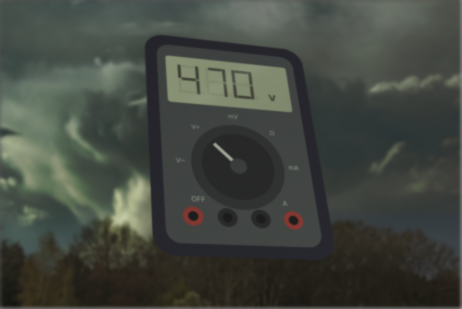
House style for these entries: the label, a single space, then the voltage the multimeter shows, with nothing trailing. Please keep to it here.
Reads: 470 V
